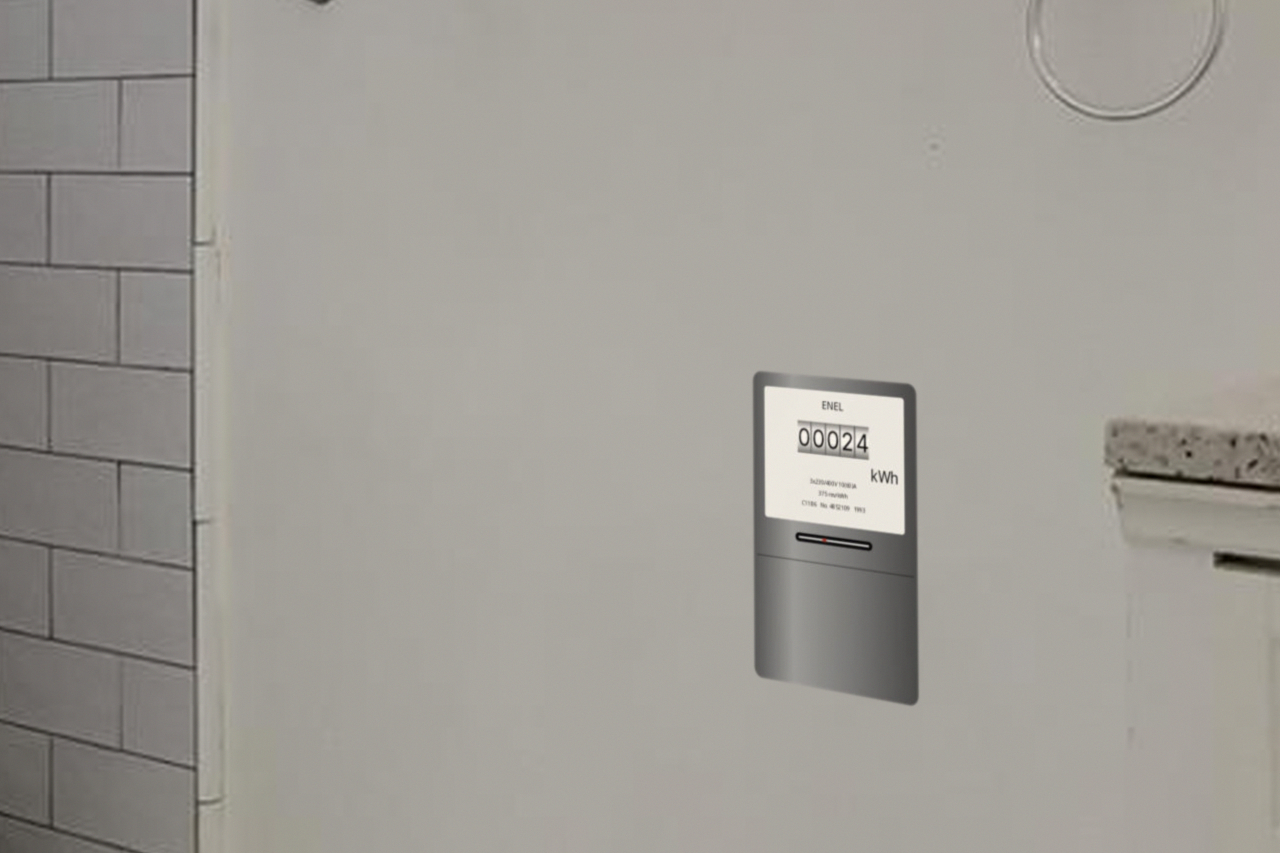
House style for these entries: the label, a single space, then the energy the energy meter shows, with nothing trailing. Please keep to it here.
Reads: 24 kWh
